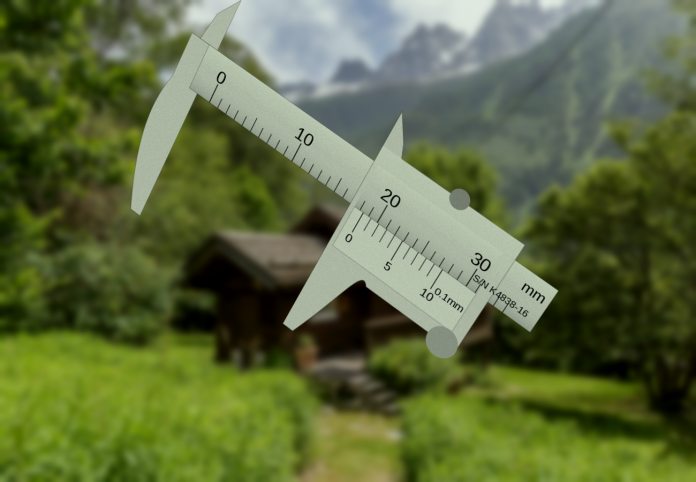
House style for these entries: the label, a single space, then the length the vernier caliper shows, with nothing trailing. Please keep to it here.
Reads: 18.4 mm
